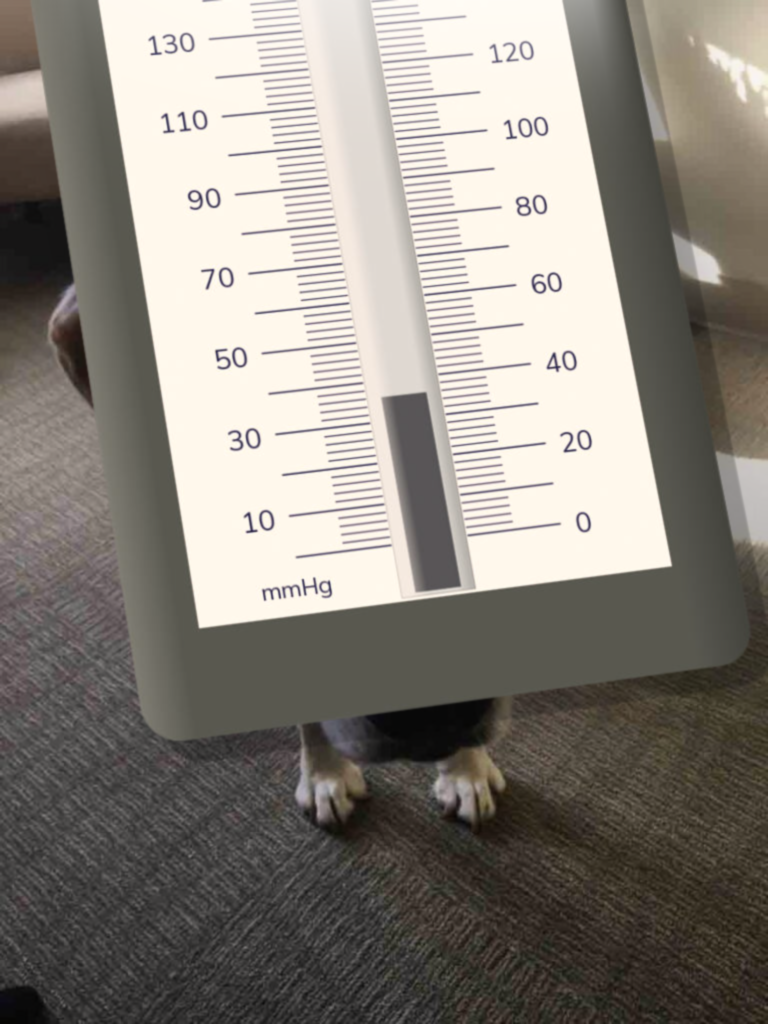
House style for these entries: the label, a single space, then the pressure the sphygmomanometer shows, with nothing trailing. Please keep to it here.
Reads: 36 mmHg
